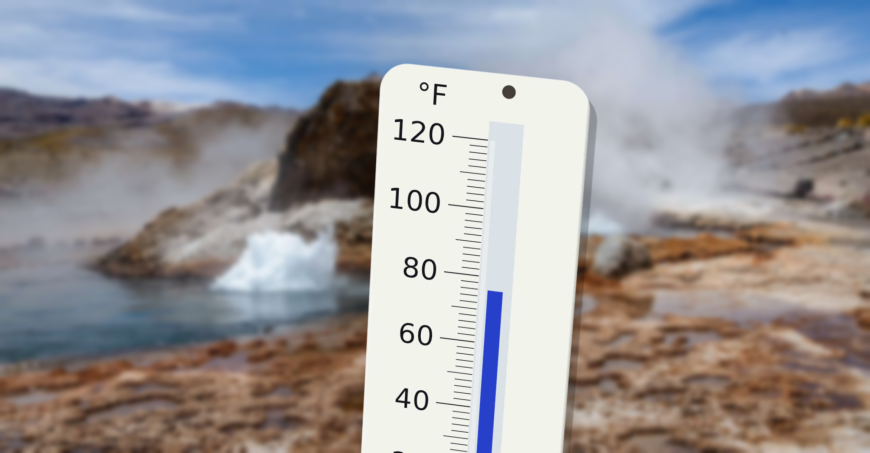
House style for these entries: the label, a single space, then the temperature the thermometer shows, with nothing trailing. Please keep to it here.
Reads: 76 °F
